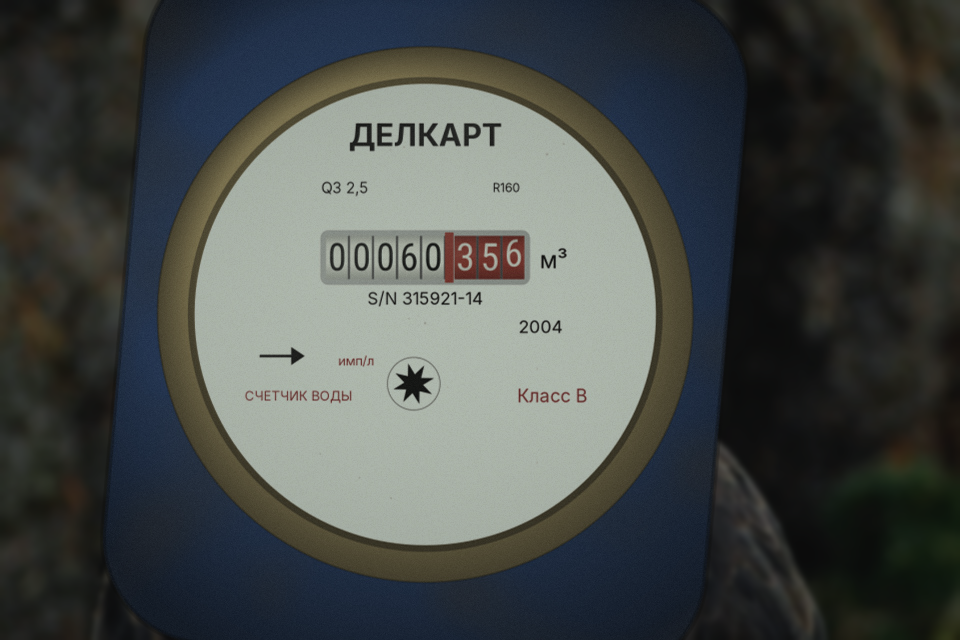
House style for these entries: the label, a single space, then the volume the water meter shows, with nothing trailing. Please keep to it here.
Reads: 60.356 m³
